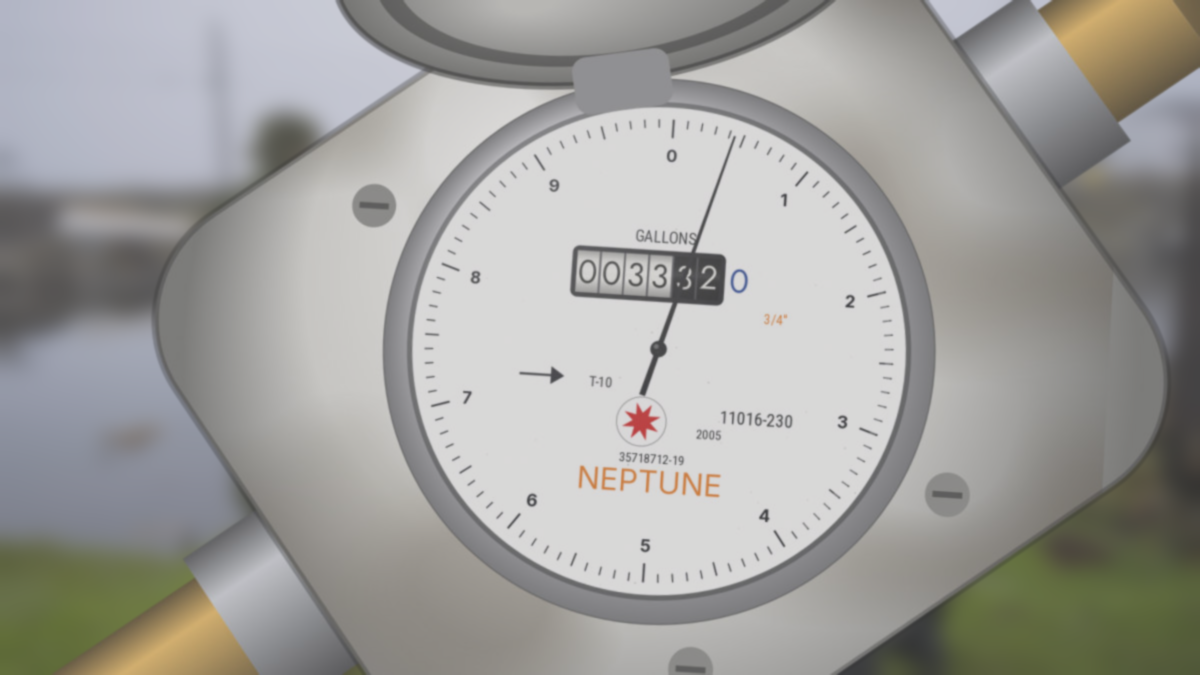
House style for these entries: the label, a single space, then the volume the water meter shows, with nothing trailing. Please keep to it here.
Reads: 33320.4 gal
